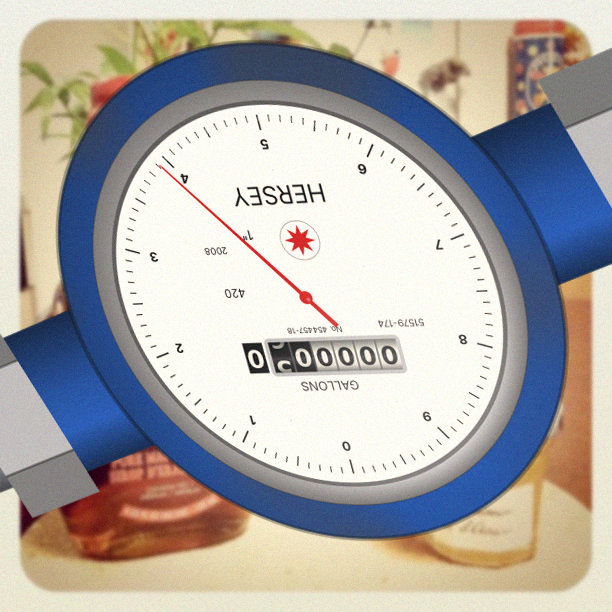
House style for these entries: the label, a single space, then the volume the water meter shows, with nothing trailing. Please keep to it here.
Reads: 53.9 gal
